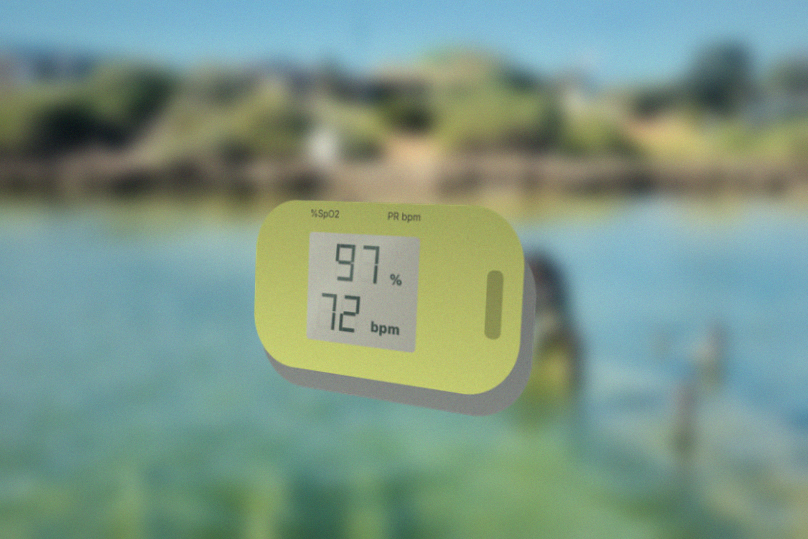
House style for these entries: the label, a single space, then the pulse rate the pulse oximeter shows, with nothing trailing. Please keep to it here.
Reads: 72 bpm
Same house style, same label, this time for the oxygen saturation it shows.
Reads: 97 %
